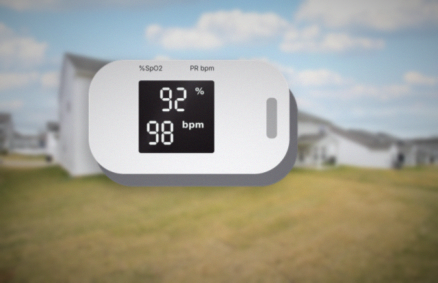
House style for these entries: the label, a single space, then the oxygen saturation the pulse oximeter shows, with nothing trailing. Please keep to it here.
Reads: 92 %
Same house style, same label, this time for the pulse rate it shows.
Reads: 98 bpm
